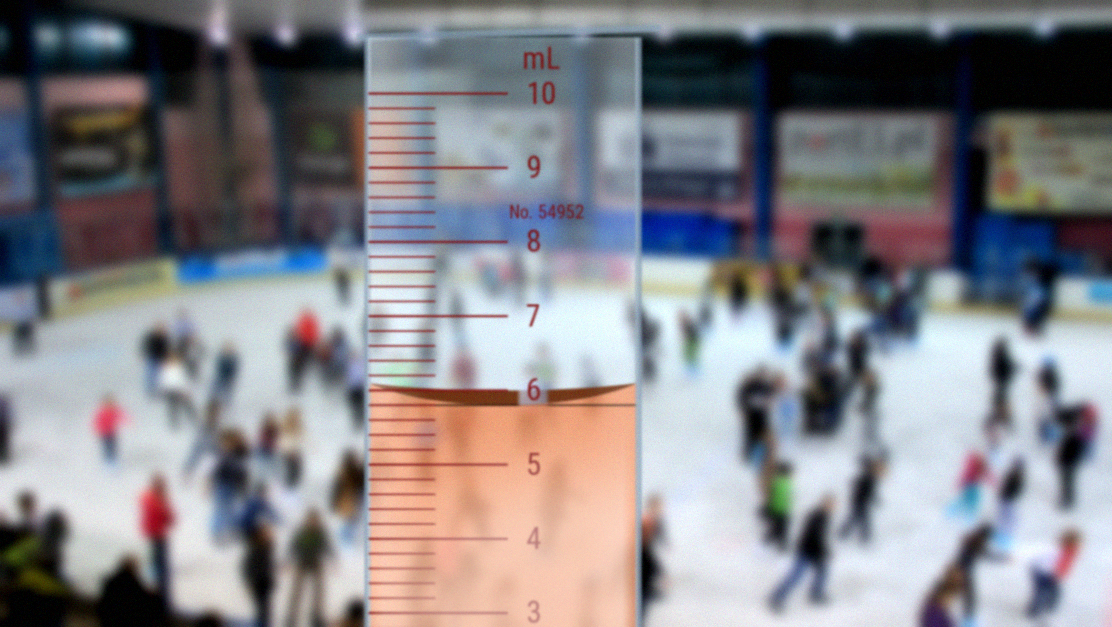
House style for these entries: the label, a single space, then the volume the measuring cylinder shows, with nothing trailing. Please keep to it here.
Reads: 5.8 mL
